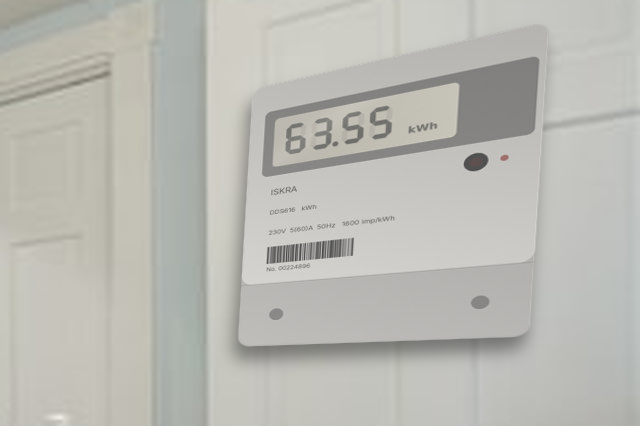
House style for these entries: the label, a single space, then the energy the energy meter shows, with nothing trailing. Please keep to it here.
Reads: 63.55 kWh
